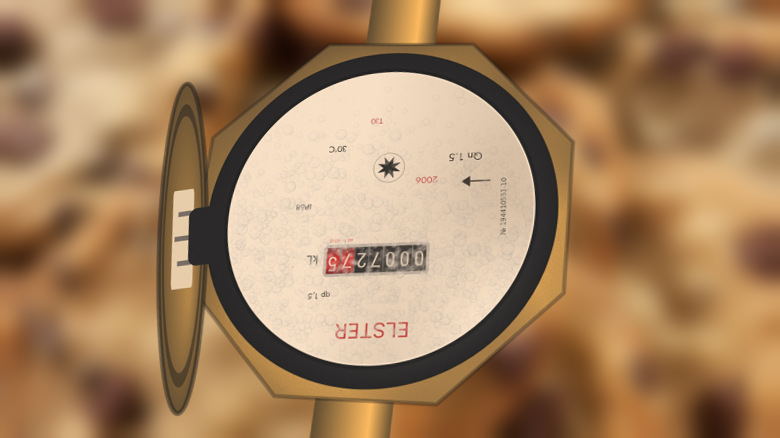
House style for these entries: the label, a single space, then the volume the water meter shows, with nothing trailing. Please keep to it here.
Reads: 72.75 kL
